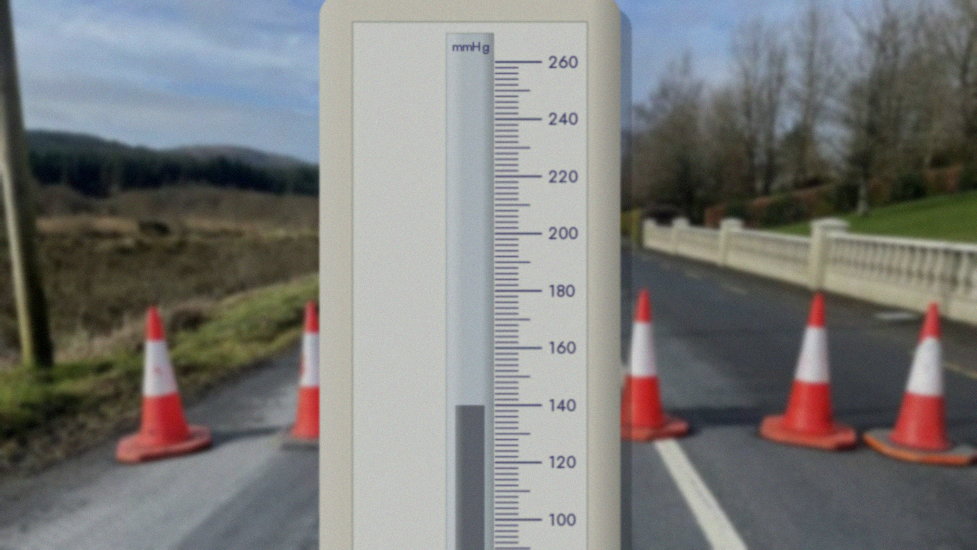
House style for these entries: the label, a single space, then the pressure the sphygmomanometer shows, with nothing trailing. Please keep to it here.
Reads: 140 mmHg
